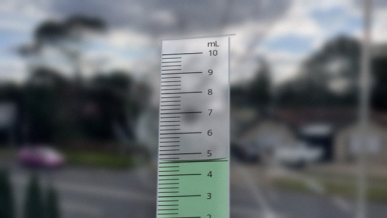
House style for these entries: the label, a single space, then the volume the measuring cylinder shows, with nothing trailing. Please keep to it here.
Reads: 4.6 mL
